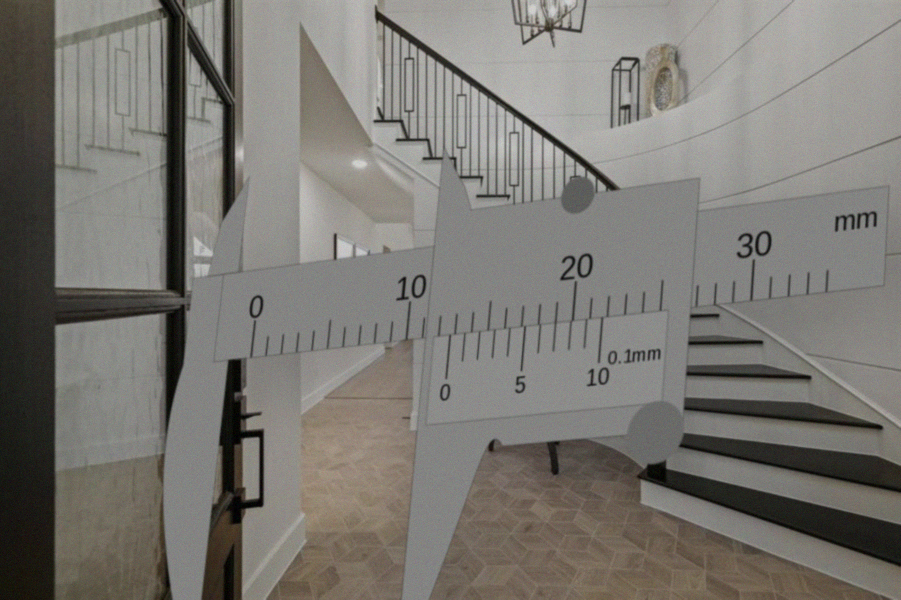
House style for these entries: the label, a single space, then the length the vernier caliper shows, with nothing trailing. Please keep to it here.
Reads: 12.7 mm
